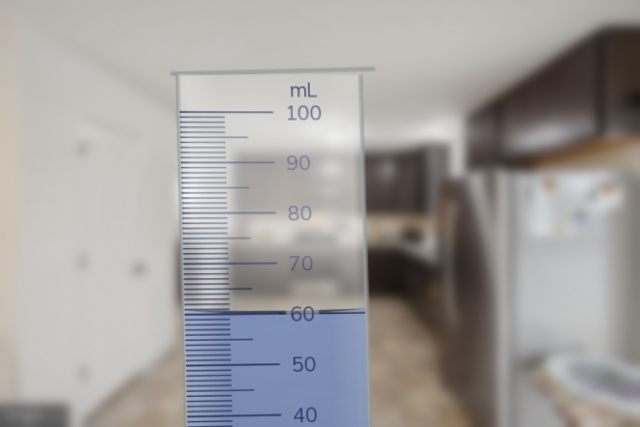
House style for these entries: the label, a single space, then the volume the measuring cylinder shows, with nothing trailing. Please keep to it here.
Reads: 60 mL
